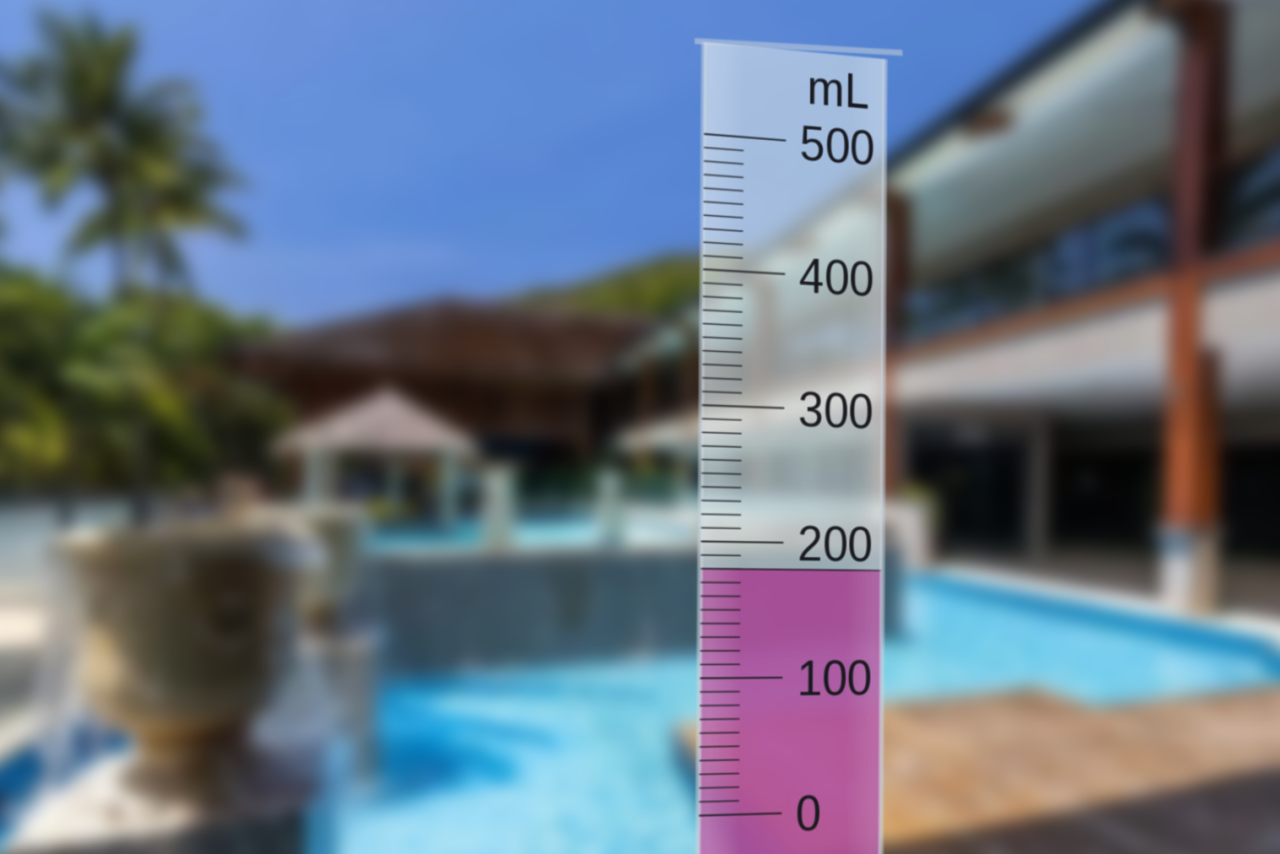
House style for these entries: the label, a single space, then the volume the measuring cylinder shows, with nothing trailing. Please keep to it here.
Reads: 180 mL
